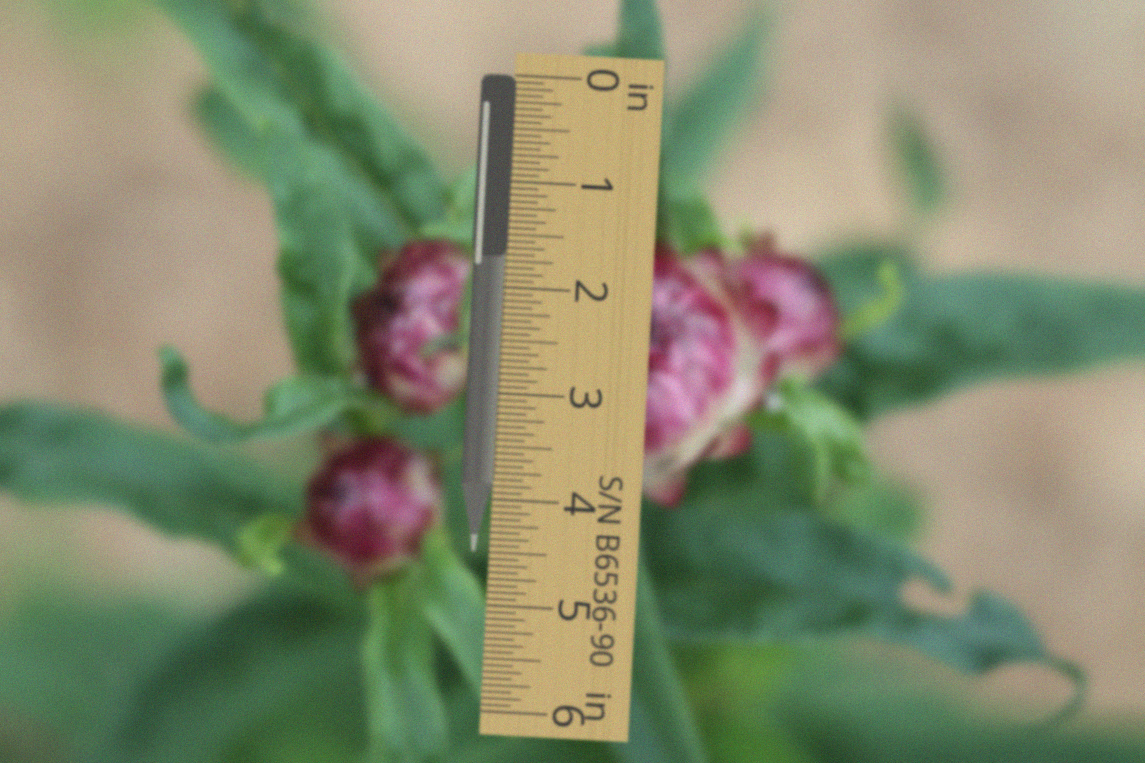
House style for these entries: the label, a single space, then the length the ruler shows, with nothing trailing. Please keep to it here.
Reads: 4.5 in
